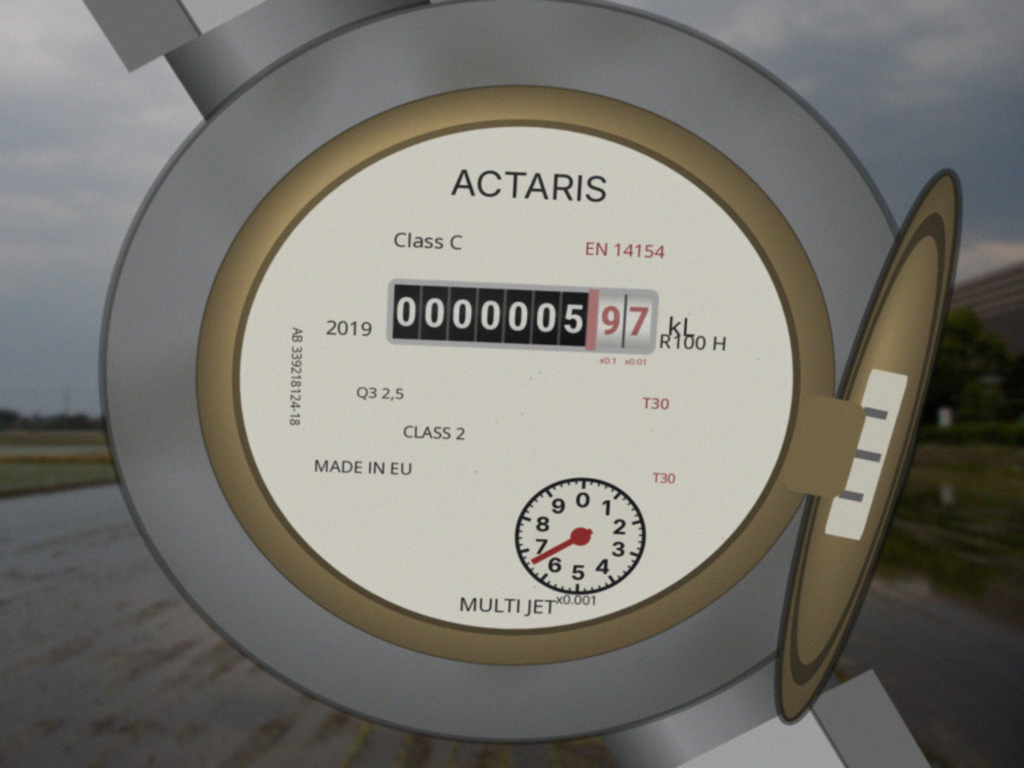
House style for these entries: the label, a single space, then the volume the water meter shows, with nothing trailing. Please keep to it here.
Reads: 5.976 kL
